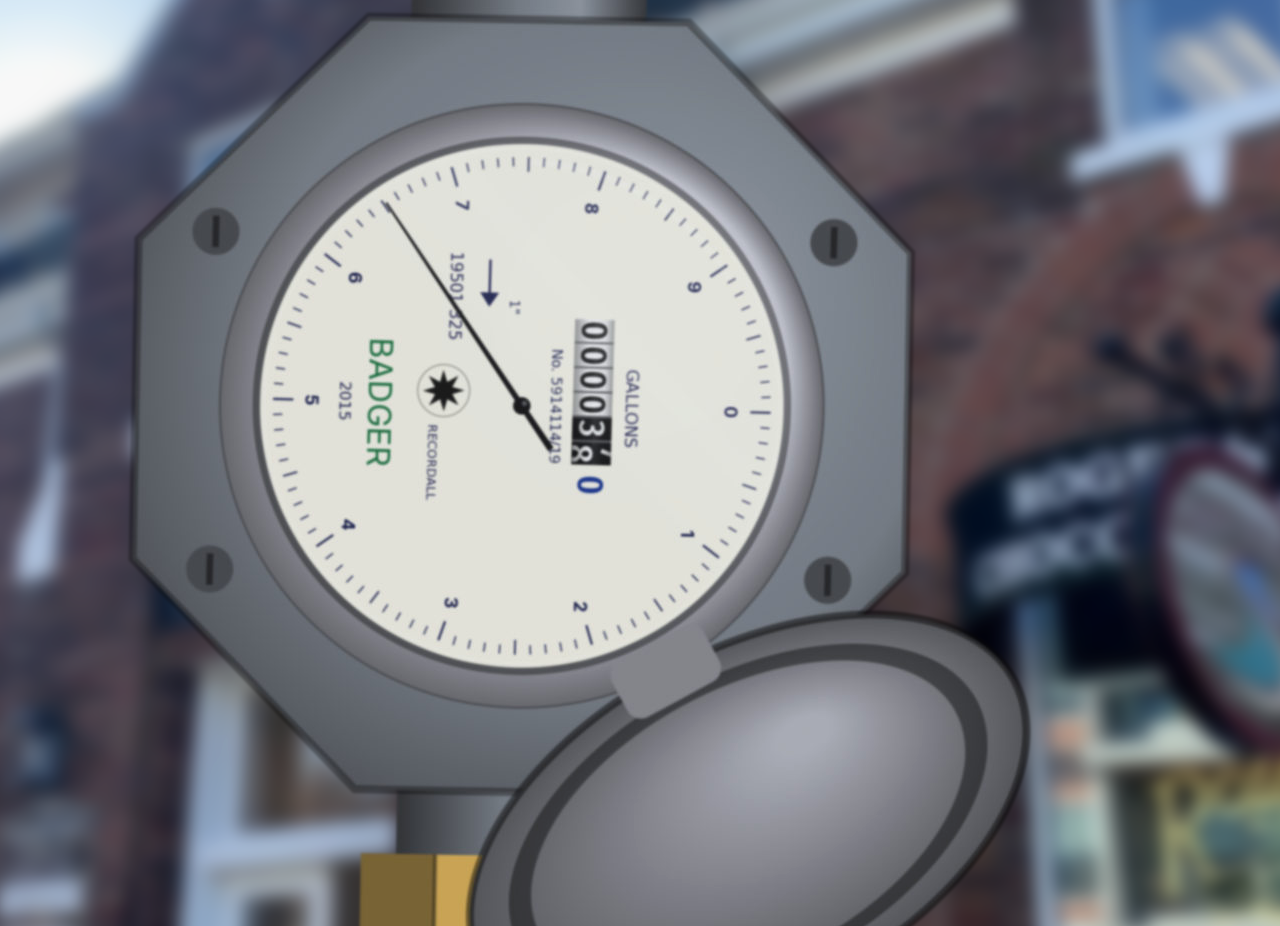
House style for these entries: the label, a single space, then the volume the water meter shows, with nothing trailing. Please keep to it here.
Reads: 376.5 gal
